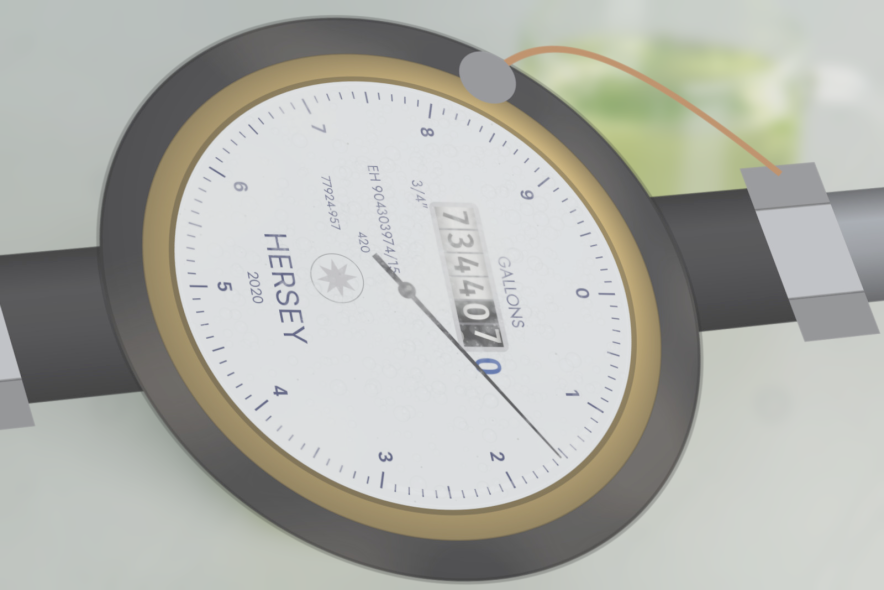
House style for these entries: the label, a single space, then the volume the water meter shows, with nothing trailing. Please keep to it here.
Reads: 7344071.5 gal
